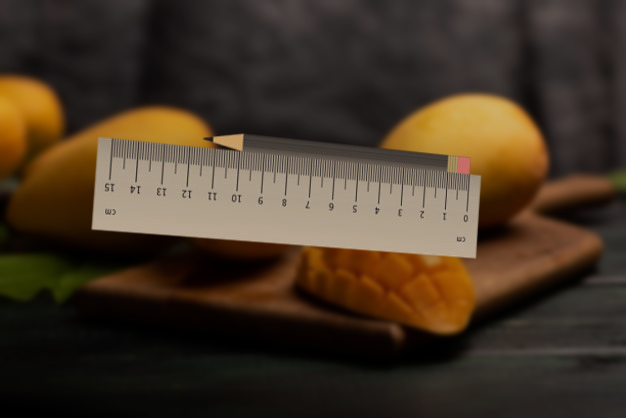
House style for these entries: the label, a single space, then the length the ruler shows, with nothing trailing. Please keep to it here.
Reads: 11.5 cm
